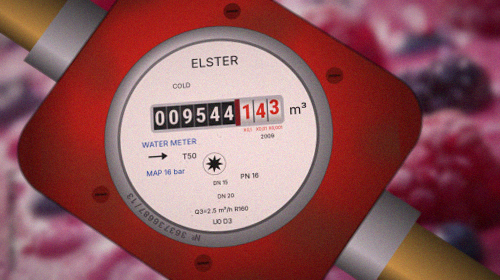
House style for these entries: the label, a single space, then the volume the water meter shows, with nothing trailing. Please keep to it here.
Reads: 9544.143 m³
